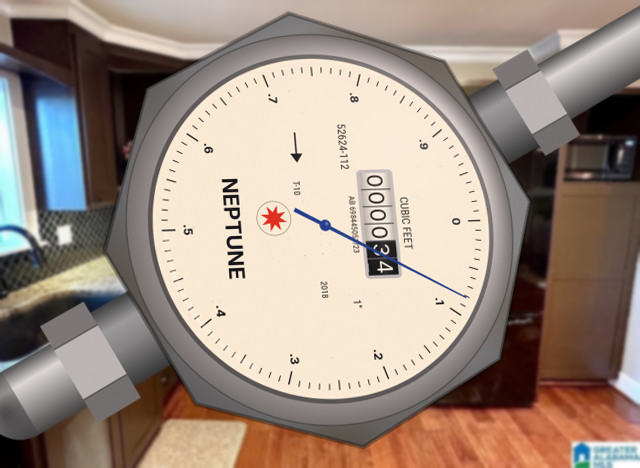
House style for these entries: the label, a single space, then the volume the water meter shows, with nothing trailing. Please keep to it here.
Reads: 34.08 ft³
